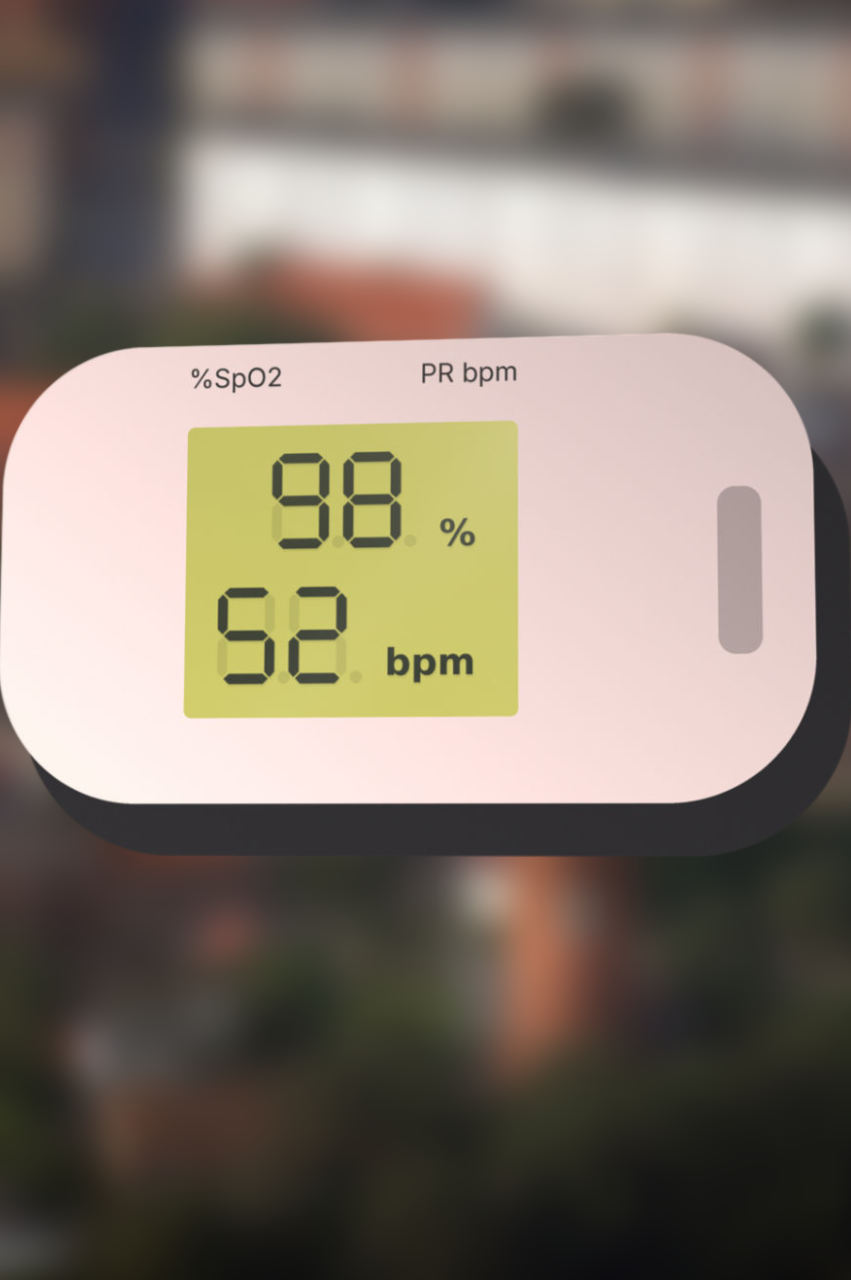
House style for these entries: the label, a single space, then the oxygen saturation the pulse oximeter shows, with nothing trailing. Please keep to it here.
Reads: 98 %
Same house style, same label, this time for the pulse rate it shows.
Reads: 52 bpm
